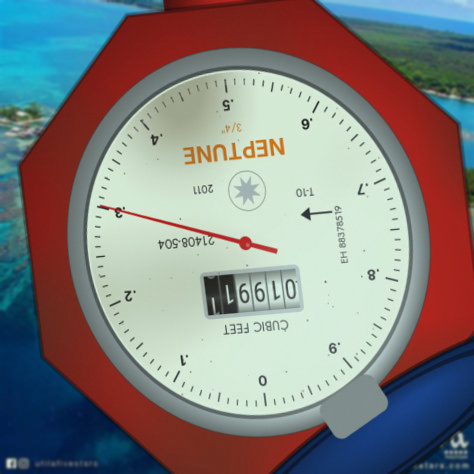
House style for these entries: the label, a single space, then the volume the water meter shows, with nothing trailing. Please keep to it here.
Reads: 19911.30 ft³
